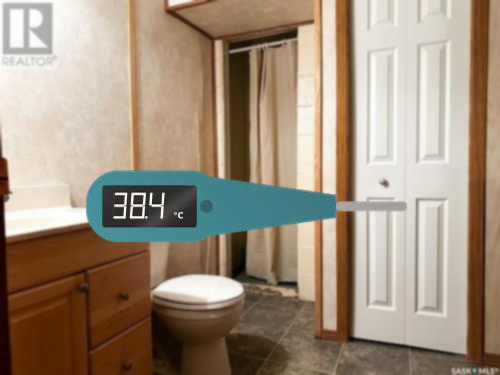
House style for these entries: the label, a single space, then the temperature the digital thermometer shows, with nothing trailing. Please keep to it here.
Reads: 38.4 °C
